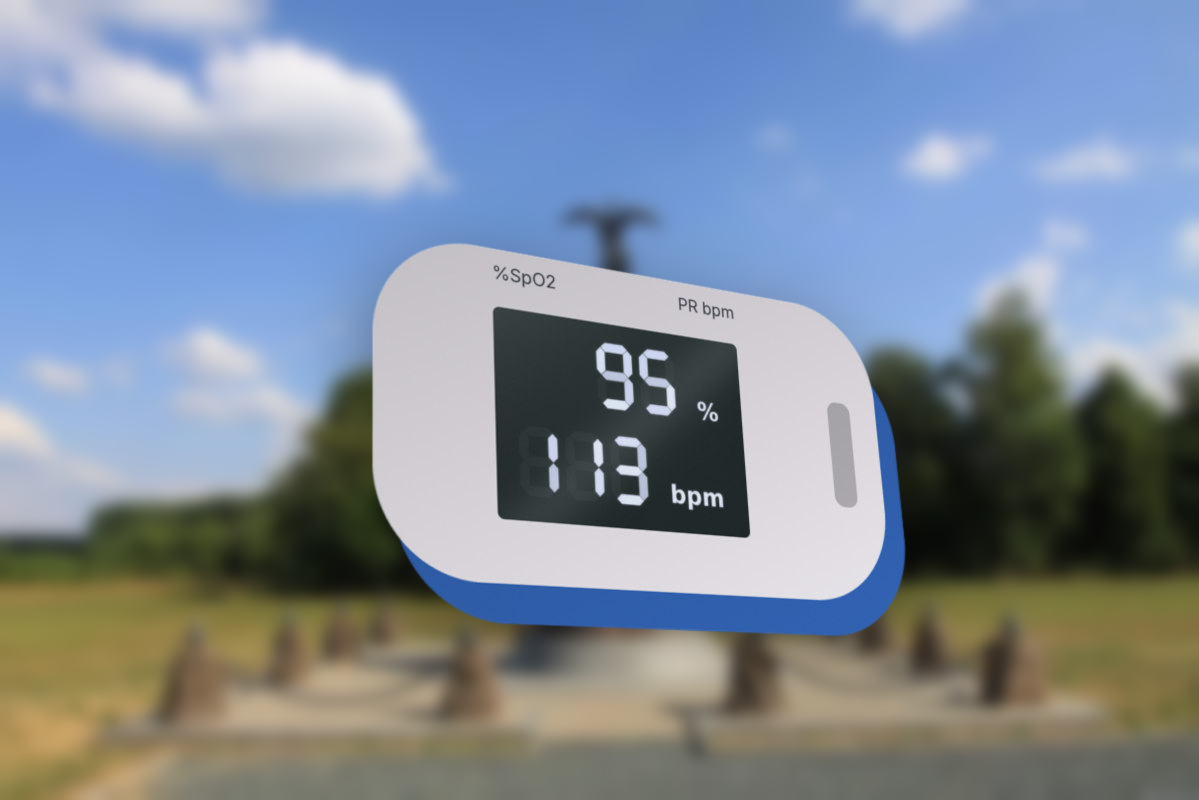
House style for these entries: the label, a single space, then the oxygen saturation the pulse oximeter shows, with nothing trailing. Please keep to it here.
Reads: 95 %
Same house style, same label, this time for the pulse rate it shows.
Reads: 113 bpm
